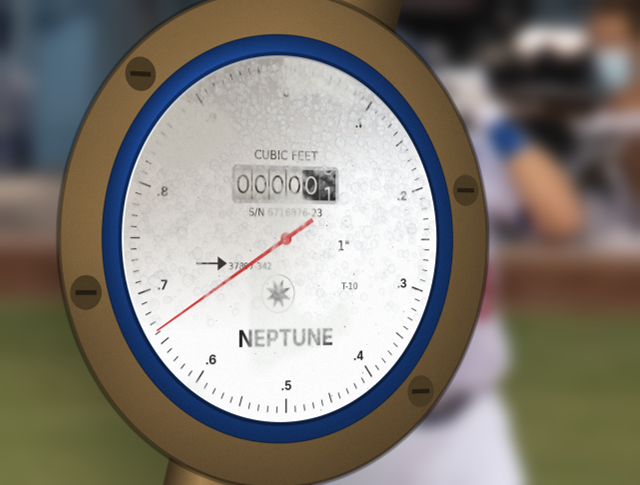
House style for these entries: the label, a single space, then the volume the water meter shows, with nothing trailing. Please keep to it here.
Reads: 0.66 ft³
